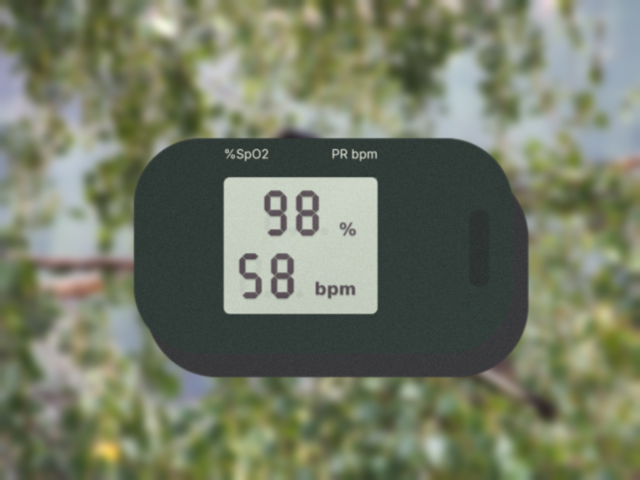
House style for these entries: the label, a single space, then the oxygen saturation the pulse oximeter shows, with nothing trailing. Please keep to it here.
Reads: 98 %
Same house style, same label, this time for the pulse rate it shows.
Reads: 58 bpm
